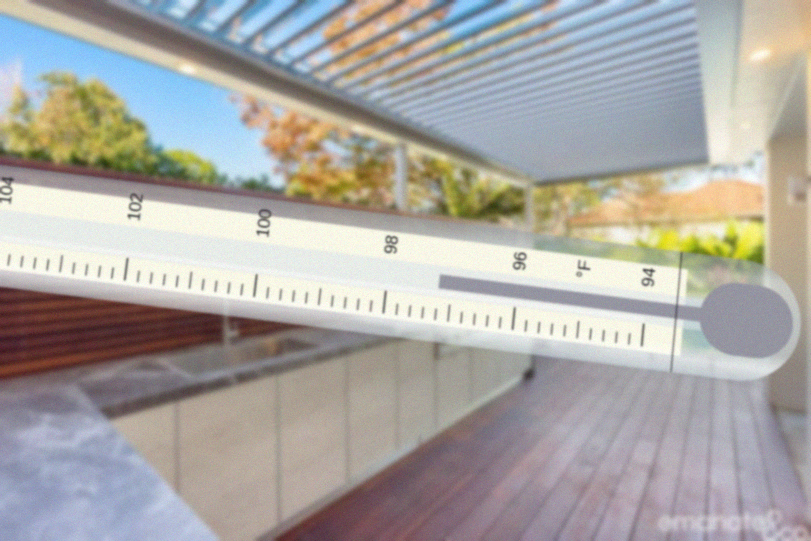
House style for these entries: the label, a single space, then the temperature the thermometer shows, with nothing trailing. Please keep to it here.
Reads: 97.2 °F
